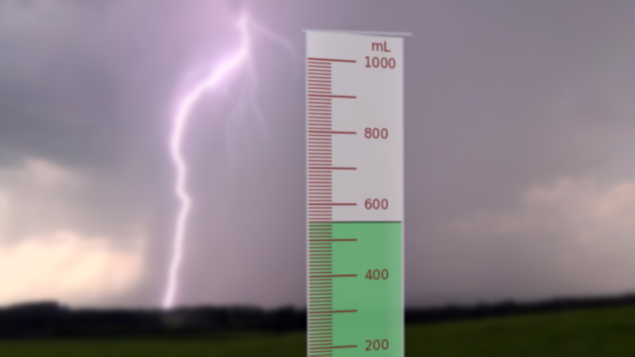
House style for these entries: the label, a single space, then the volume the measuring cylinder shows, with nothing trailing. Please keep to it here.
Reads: 550 mL
